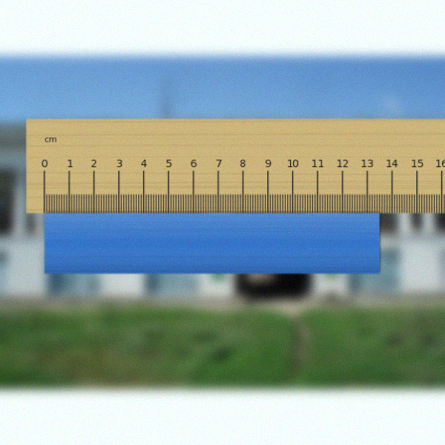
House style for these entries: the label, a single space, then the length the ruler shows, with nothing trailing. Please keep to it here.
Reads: 13.5 cm
